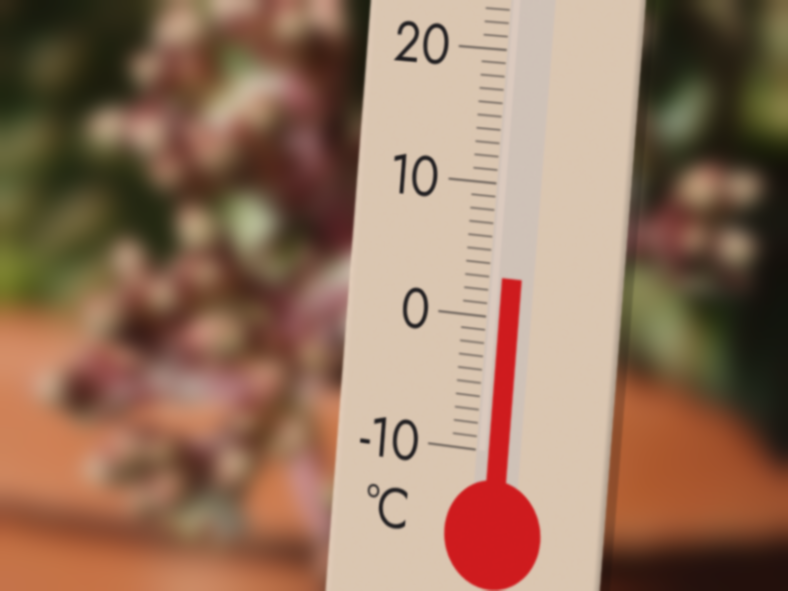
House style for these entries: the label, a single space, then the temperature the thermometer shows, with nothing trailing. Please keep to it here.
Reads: 3 °C
